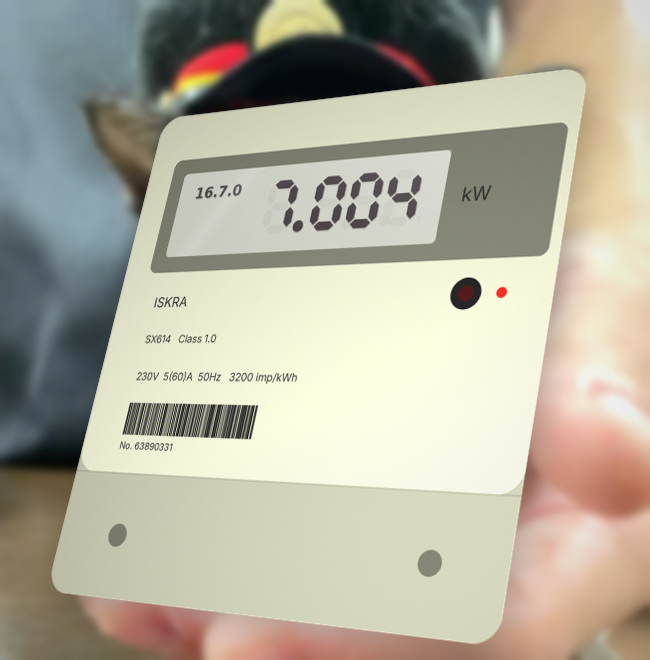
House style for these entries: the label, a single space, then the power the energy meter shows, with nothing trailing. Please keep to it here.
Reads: 7.004 kW
